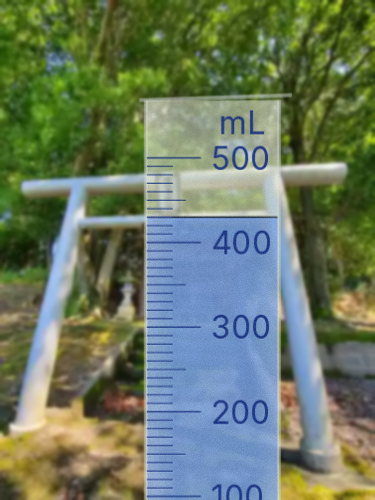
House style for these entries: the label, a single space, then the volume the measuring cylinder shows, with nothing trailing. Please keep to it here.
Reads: 430 mL
